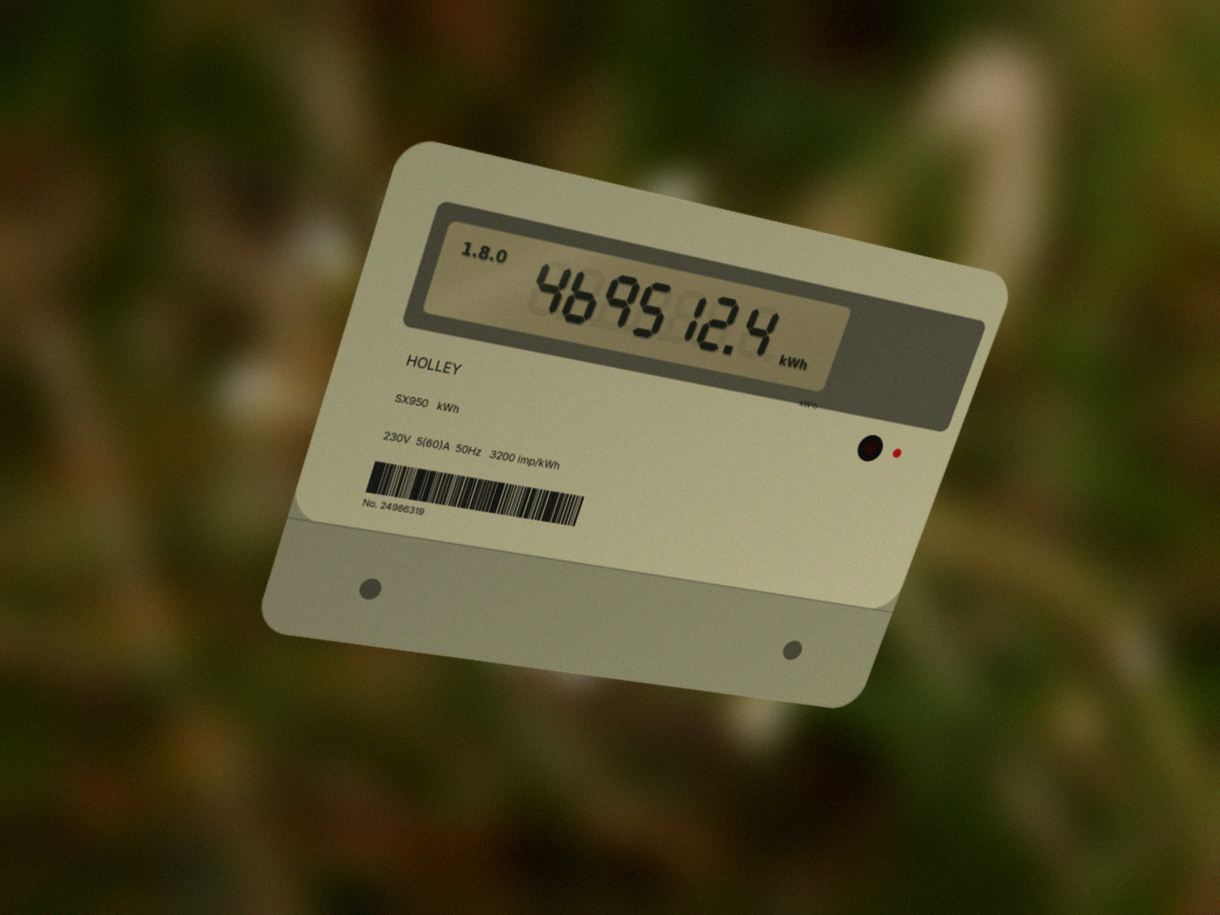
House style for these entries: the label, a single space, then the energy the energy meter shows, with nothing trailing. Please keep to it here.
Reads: 469512.4 kWh
